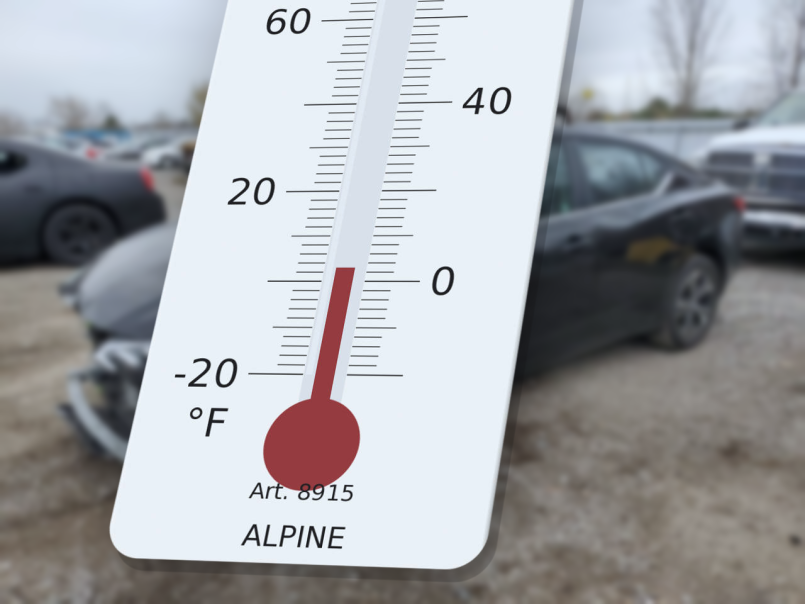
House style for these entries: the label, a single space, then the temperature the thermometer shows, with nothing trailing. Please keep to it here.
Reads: 3 °F
